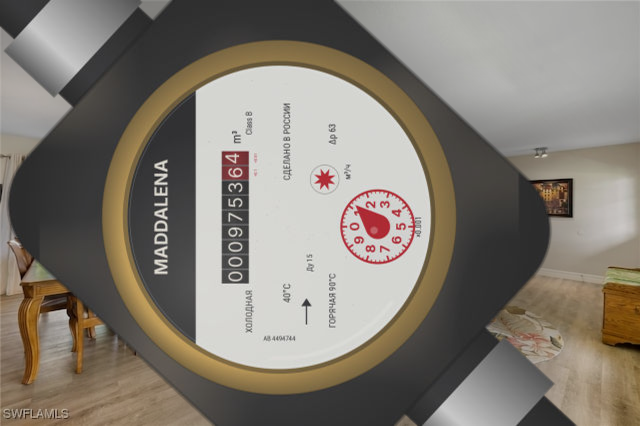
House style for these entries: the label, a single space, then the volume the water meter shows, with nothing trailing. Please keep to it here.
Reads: 9753.641 m³
